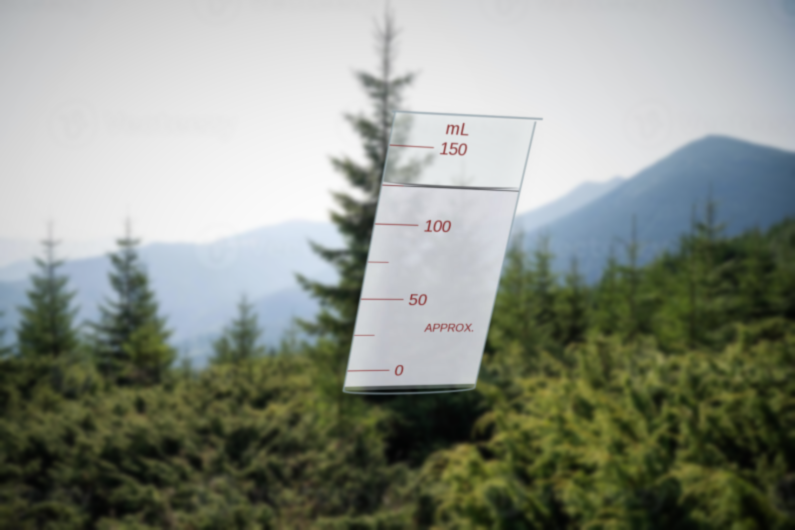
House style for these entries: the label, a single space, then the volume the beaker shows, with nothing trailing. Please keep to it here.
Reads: 125 mL
